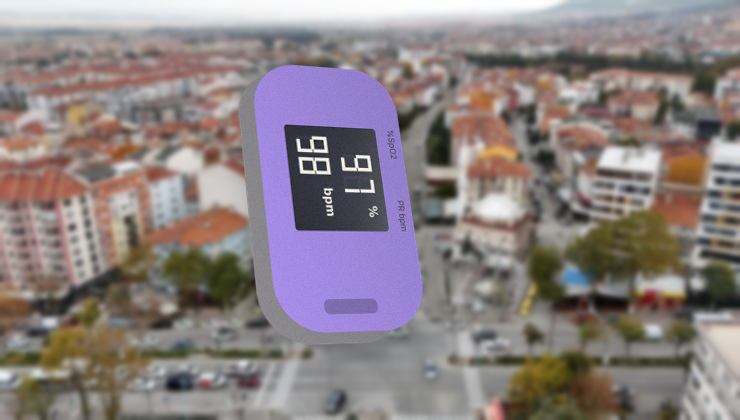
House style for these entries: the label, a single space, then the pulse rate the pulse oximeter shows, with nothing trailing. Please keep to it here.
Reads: 98 bpm
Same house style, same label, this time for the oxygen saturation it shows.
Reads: 97 %
